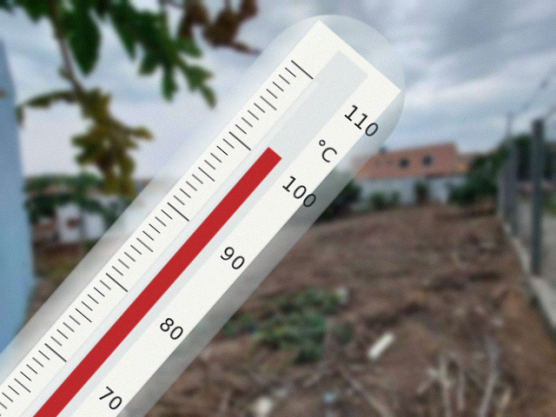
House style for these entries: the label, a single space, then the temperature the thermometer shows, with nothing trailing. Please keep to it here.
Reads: 101.5 °C
